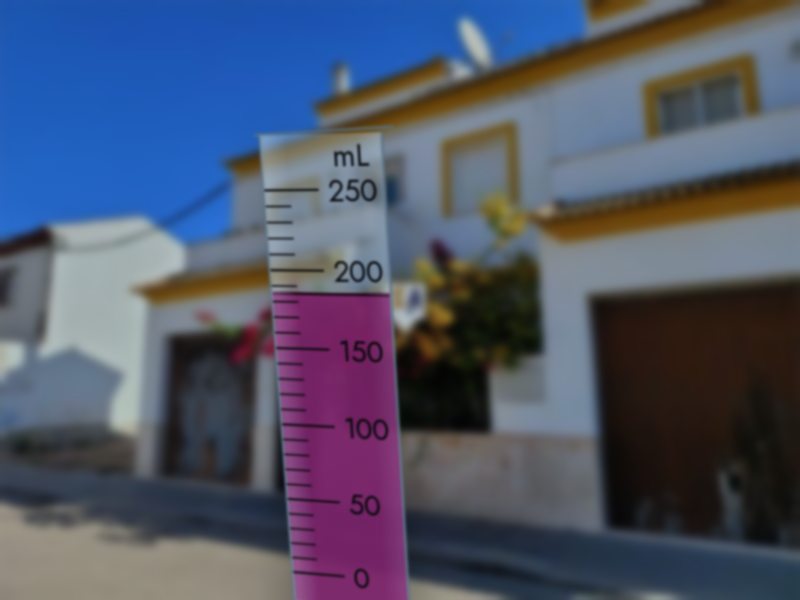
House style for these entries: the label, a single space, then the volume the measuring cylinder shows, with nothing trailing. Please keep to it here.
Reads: 185 mL
